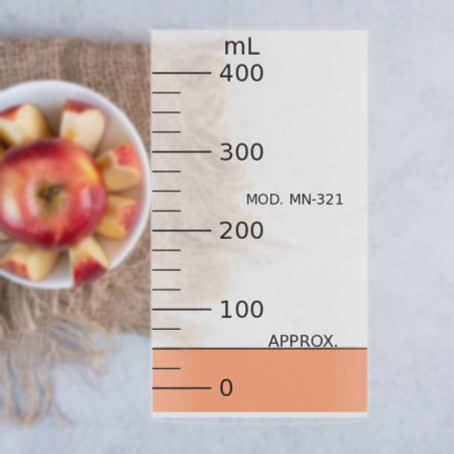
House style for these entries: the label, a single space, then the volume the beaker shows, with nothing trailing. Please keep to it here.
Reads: 50 mL
